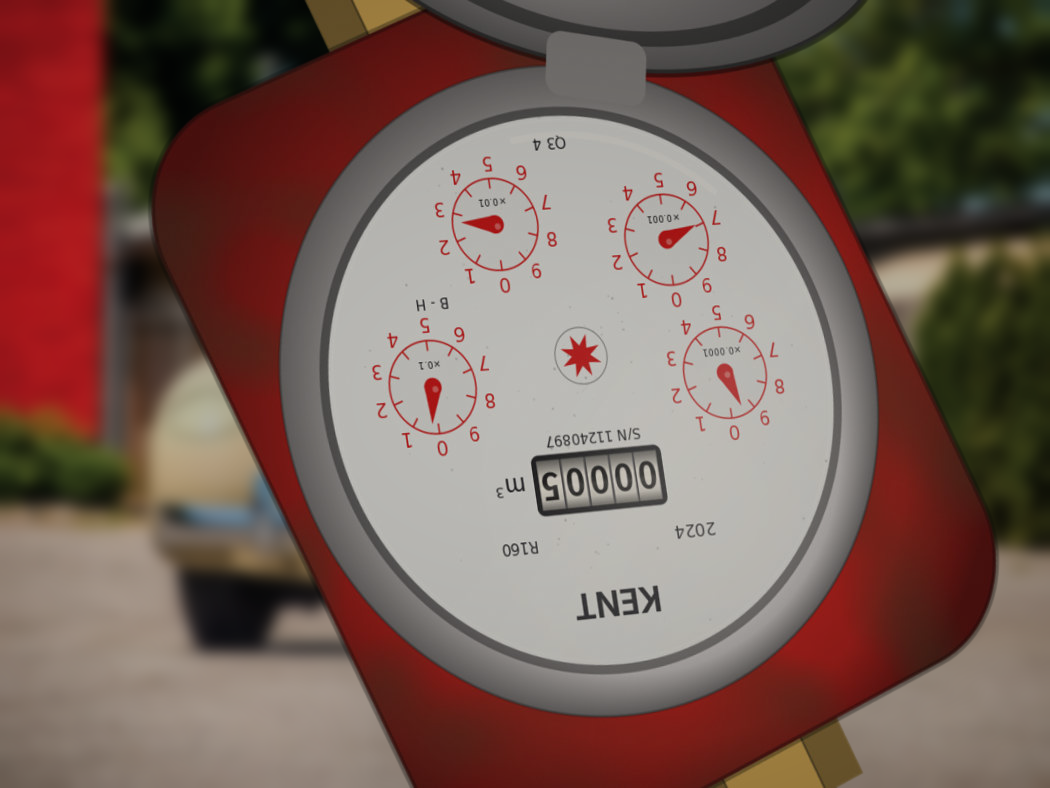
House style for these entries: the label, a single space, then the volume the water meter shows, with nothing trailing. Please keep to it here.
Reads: 5.0269 m³
